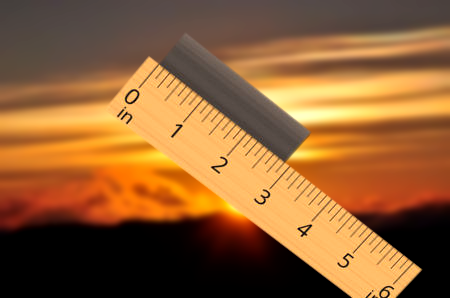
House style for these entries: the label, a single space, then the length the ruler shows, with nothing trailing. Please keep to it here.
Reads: 2.875 in
